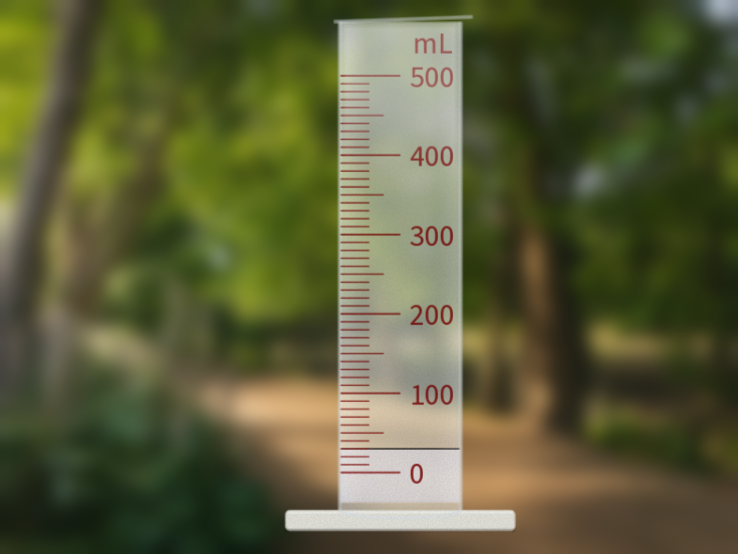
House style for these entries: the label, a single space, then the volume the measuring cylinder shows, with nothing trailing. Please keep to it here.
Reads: 30 mL
